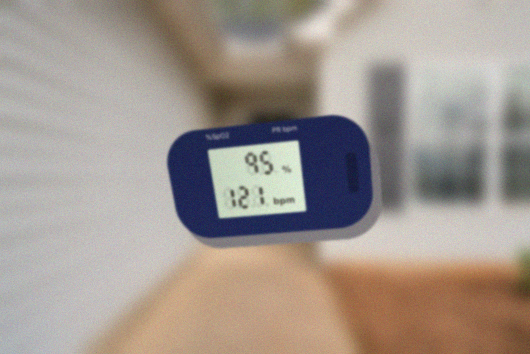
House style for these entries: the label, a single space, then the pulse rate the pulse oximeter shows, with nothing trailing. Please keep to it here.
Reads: 121 bpm
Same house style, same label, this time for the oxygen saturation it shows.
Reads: 95 %
